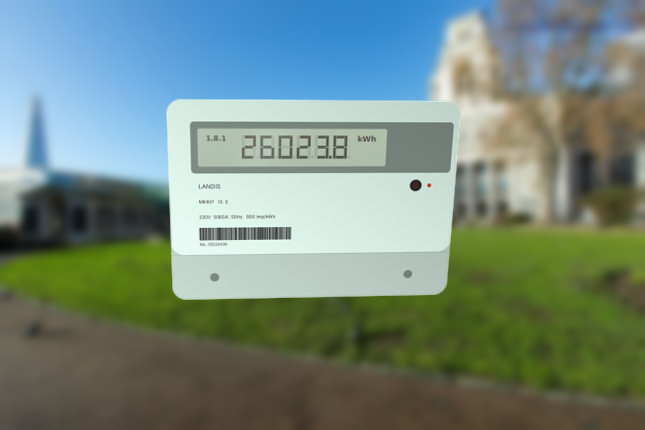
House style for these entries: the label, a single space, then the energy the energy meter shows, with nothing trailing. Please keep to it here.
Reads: 26023.8 kWh
